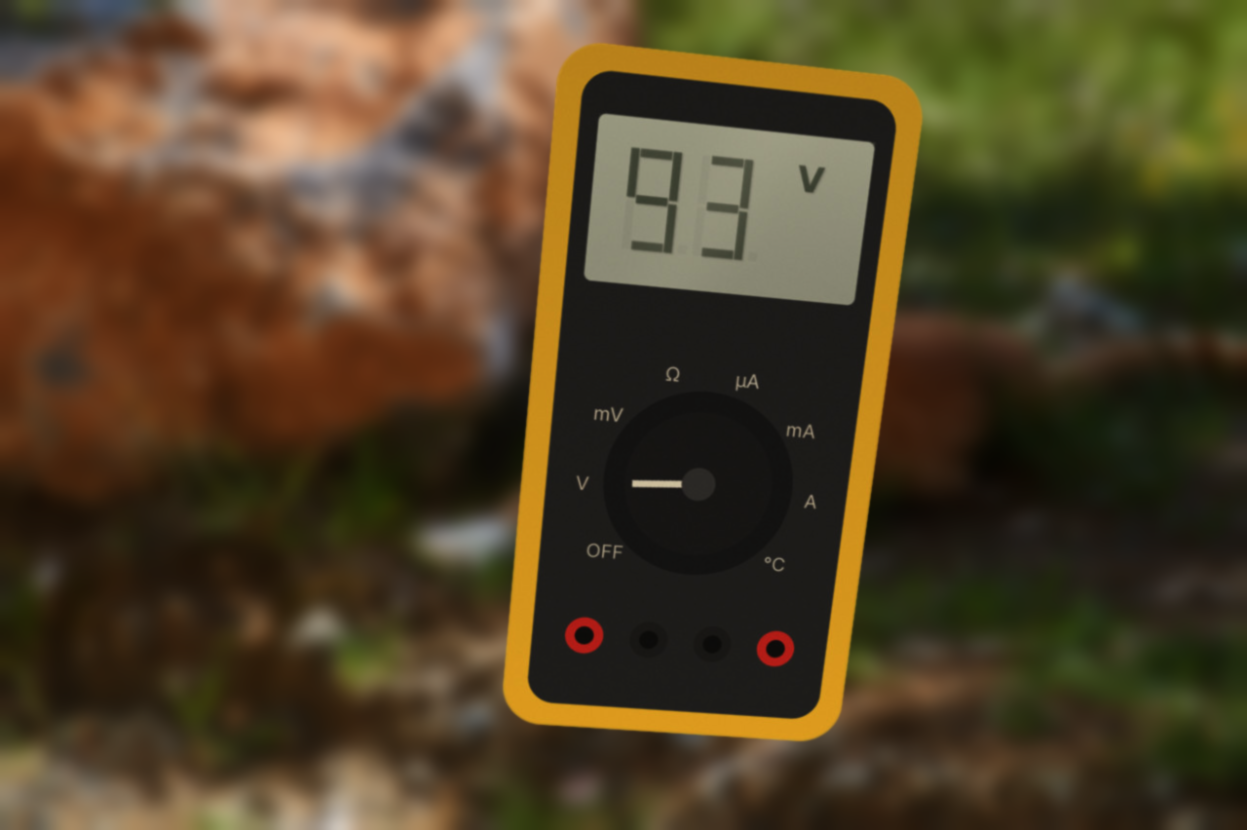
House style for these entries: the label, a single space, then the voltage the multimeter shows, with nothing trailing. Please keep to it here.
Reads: 93 V
